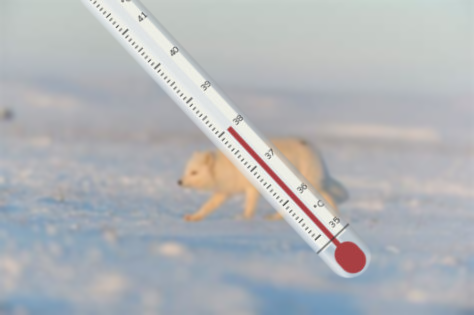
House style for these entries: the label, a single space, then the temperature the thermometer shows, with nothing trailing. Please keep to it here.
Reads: 38 °C
